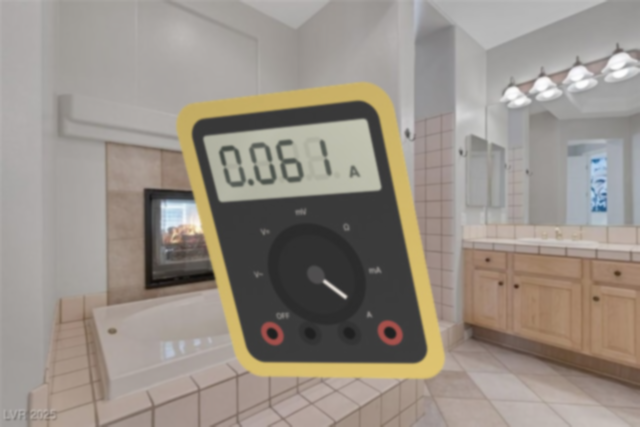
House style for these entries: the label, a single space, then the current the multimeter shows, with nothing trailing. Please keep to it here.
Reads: 0.061 A
